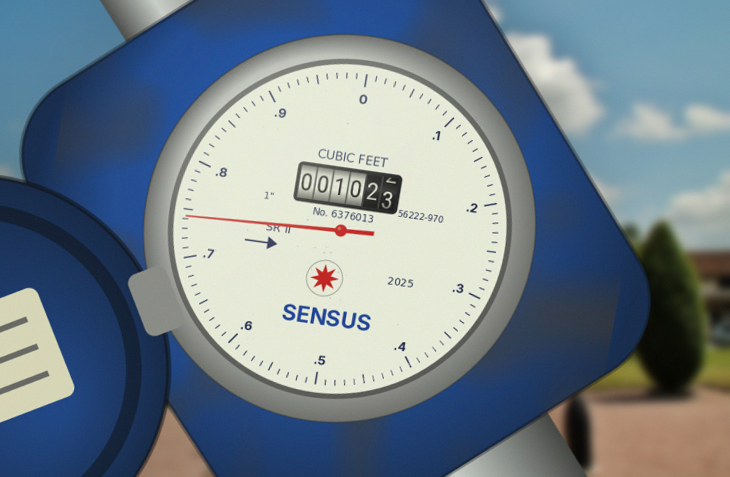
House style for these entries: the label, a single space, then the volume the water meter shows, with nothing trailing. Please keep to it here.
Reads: 1022.74 ft³
